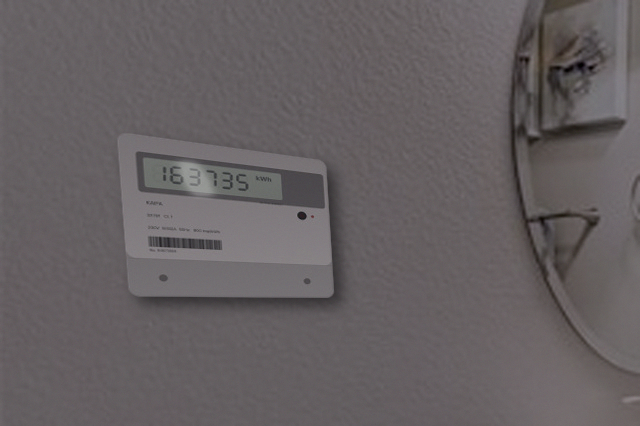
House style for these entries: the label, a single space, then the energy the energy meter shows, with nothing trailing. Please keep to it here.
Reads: 163735 kWh
